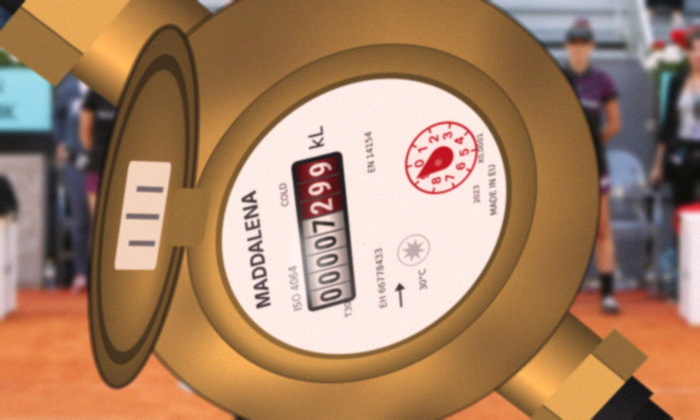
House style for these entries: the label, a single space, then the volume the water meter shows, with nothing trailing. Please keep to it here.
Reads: 7.2989 kL
